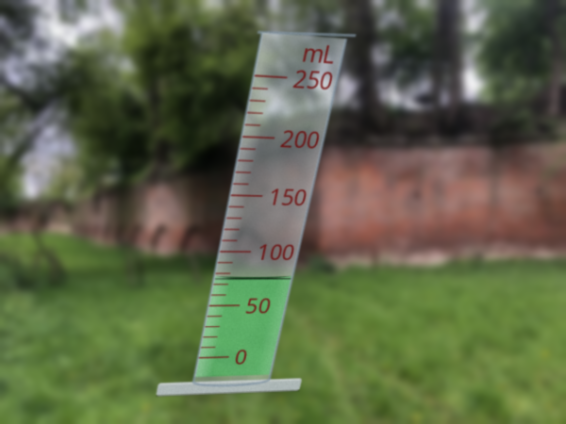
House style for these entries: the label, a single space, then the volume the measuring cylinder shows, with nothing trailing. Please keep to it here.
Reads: 75 mL
